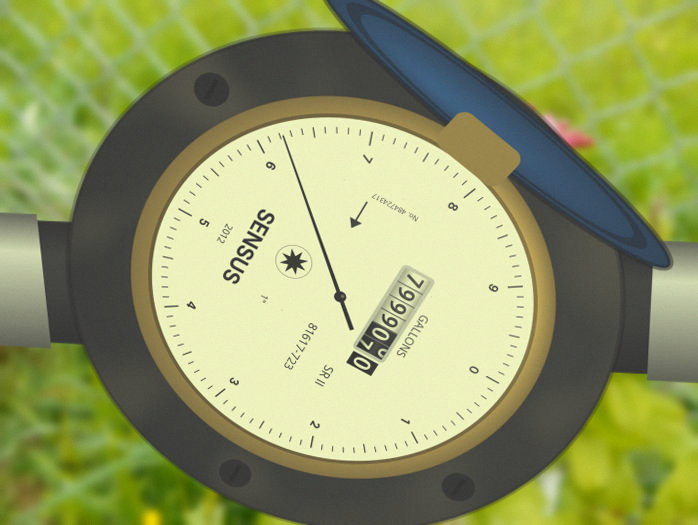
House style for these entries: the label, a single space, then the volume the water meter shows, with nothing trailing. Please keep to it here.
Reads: 7999066.2 gal
